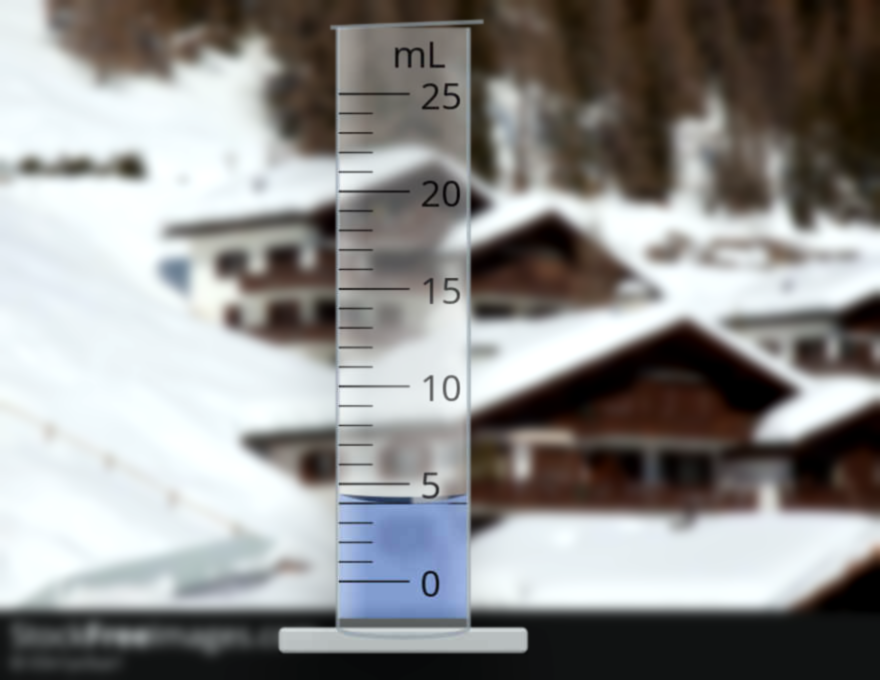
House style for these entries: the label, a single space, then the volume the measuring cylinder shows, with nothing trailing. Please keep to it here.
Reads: 4 mL
